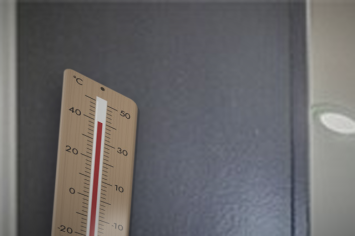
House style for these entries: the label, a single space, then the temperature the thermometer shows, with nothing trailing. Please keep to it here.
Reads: 40 °C
